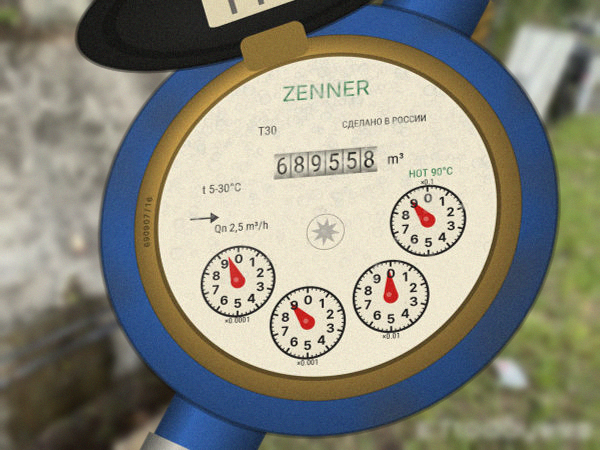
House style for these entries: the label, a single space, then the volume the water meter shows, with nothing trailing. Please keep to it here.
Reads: 689558.8989 m³
